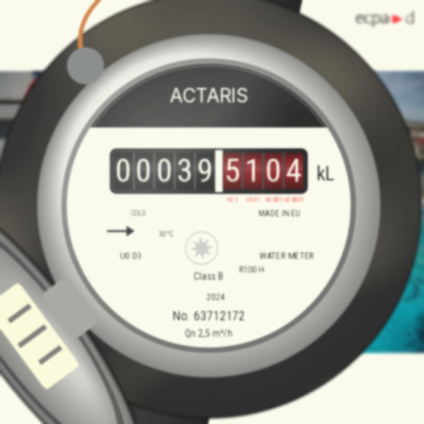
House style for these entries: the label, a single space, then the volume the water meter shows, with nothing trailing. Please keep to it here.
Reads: 39.5104 kL
